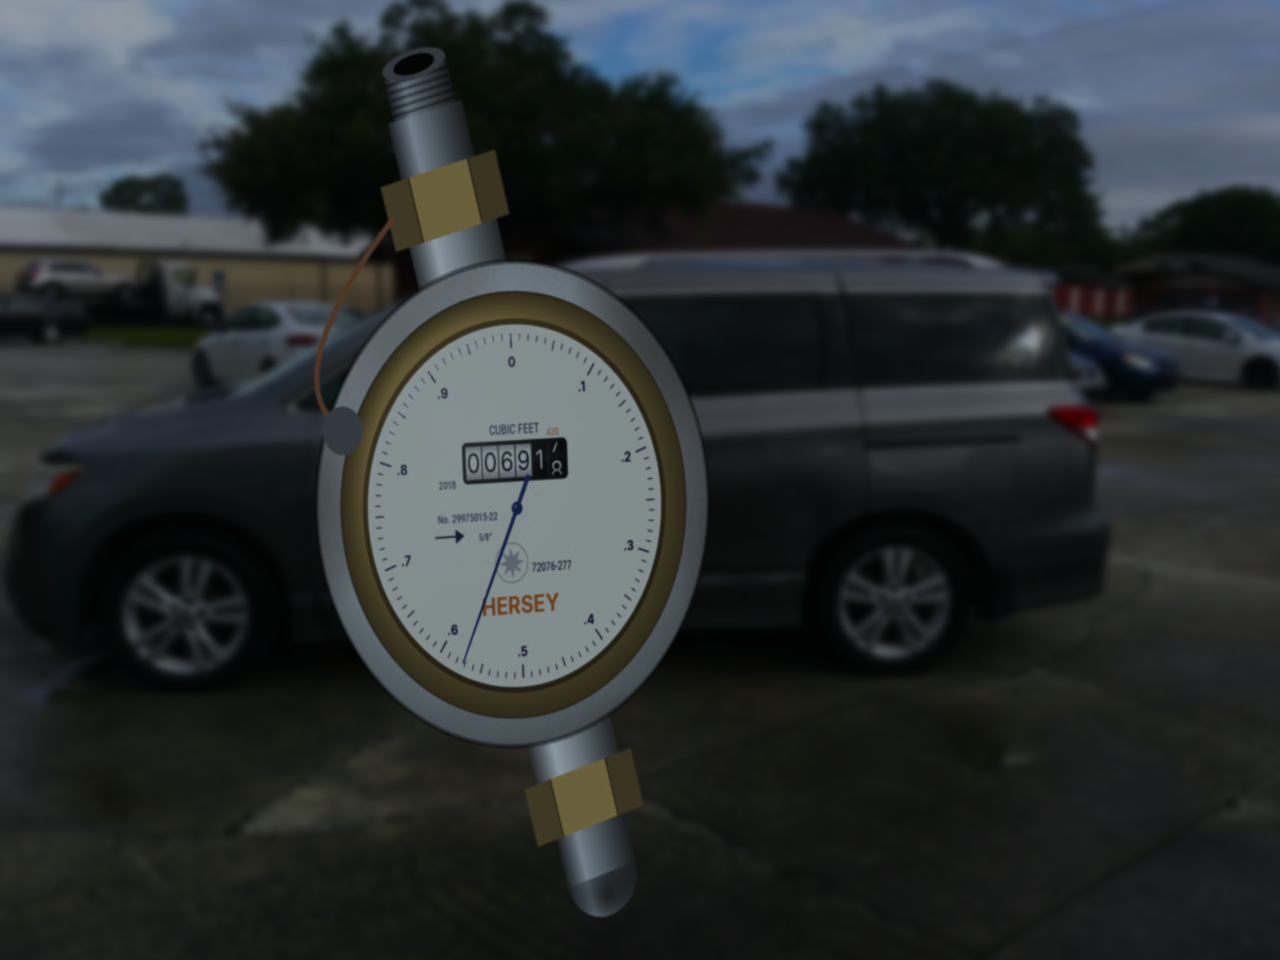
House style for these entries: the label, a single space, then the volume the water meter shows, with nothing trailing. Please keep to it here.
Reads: 6917.57 ft³
